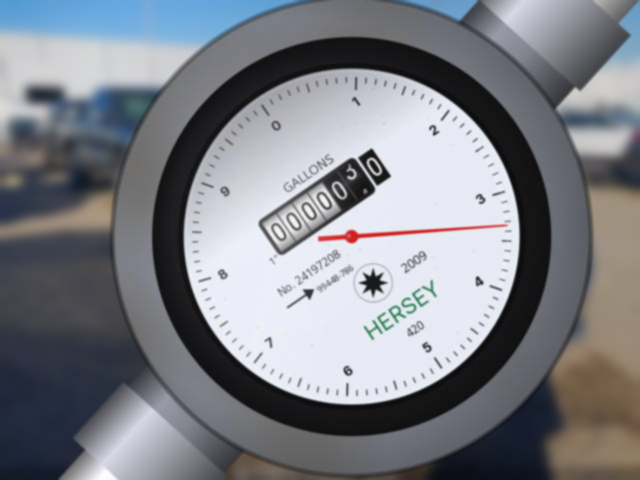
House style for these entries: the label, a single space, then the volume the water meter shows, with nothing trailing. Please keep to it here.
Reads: 33.3 gal
